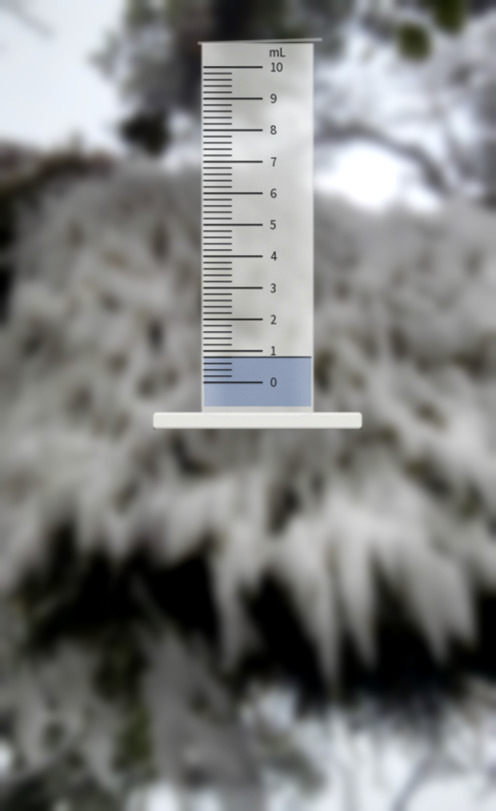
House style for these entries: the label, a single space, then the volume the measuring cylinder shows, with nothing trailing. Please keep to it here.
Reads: 0.8 mL
